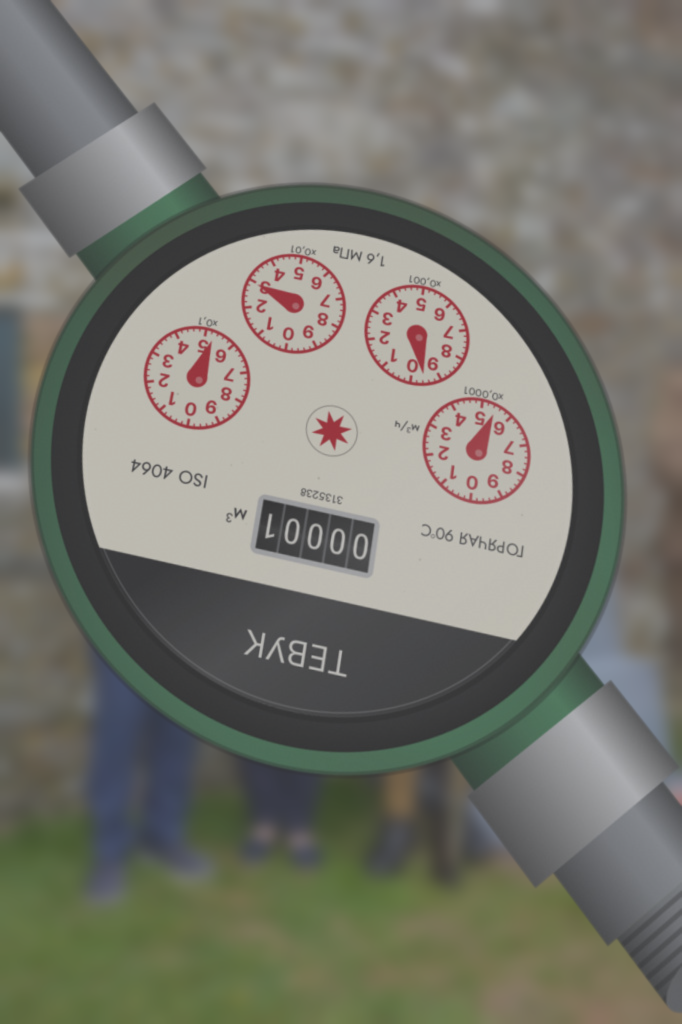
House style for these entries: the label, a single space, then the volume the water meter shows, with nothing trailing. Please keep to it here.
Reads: 1.5295 m³
